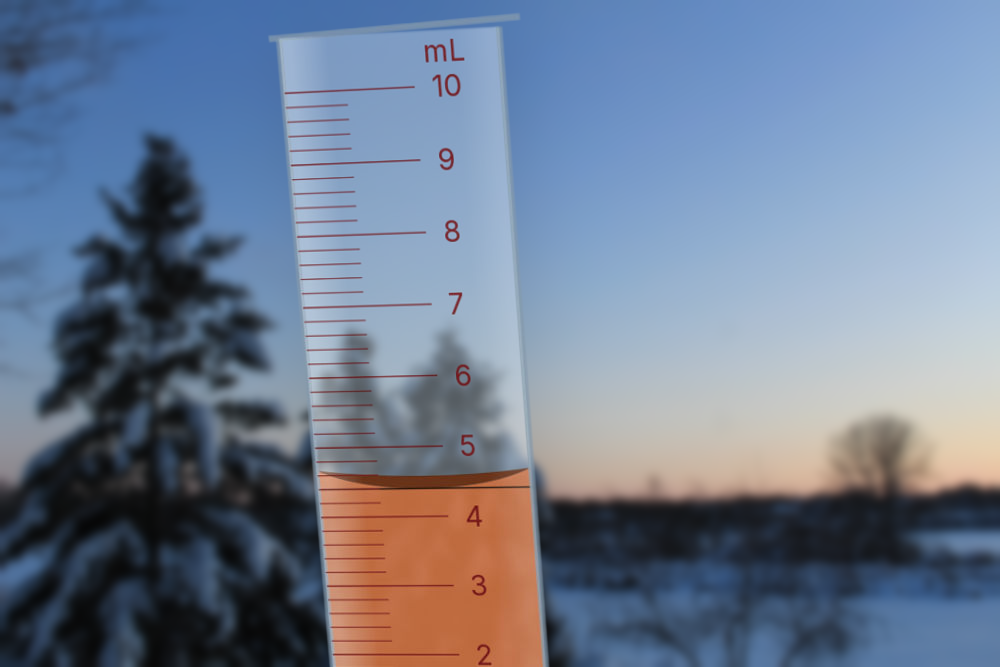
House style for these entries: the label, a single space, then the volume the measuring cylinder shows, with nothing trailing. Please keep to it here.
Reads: 4.4 mL
